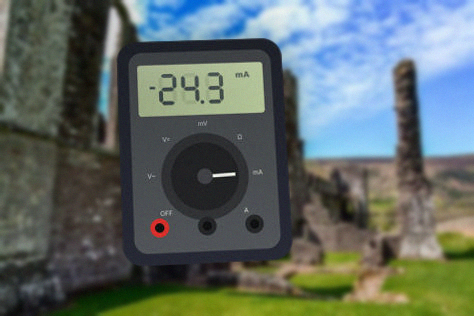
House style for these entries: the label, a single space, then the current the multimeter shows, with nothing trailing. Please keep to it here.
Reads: -24.3 mA
